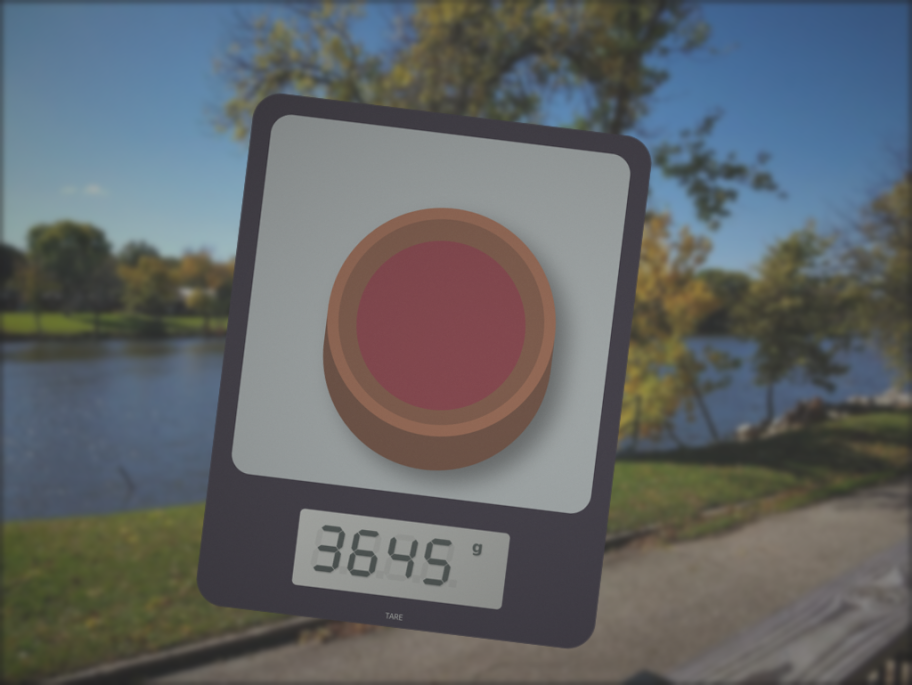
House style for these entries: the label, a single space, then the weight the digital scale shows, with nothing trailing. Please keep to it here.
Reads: 3645 g
